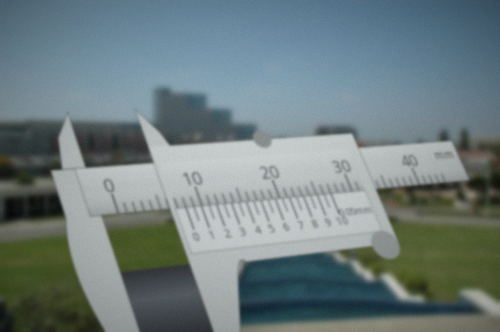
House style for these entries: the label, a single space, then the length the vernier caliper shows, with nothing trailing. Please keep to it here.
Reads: 8.0 mm
